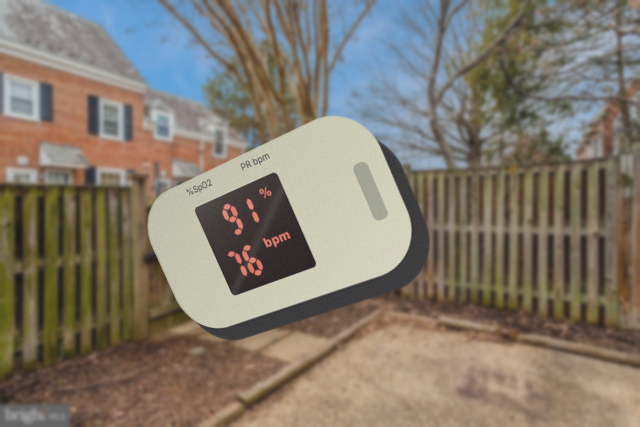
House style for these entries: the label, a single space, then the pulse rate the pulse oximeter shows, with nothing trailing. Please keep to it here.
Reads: 76 bpm
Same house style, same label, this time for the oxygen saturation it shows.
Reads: 91 %
